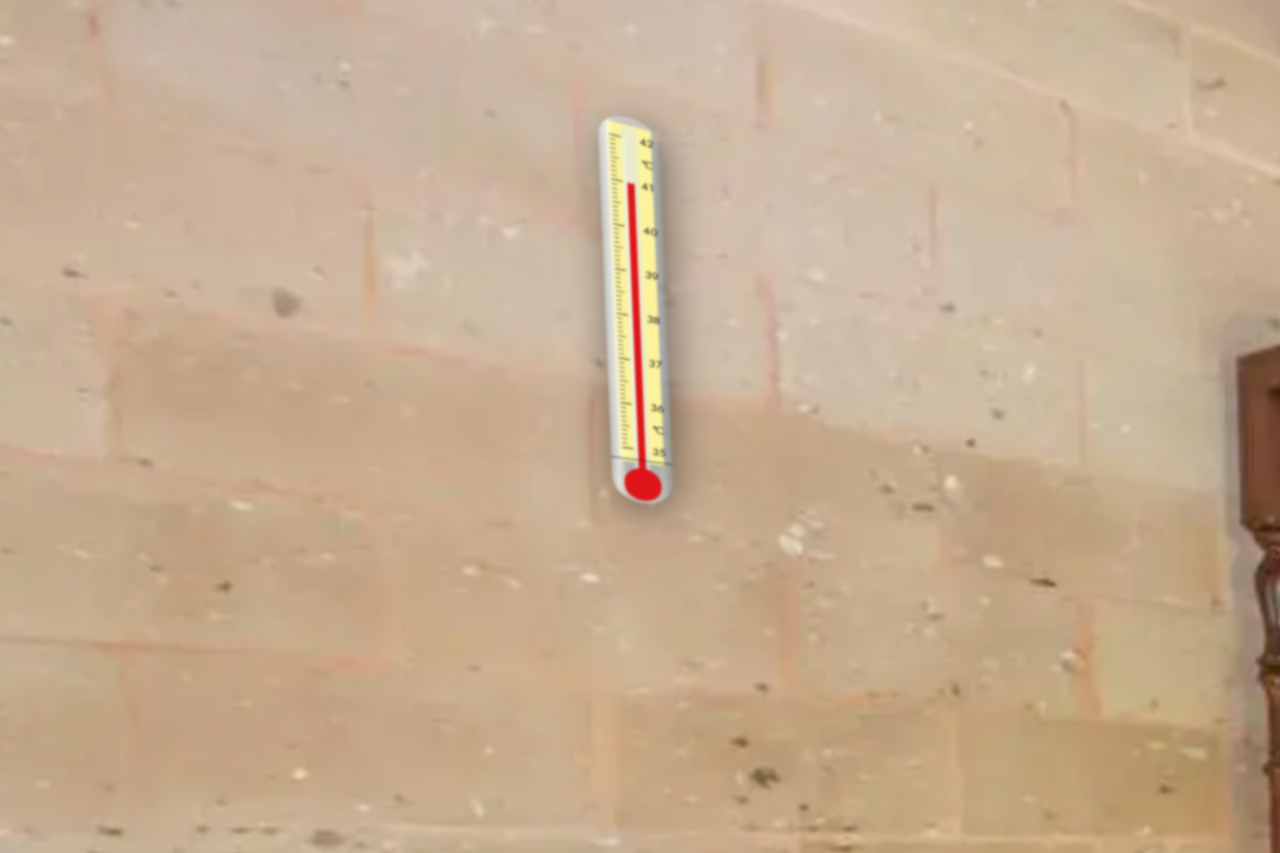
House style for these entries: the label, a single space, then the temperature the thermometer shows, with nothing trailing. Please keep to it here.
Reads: 41 °C
